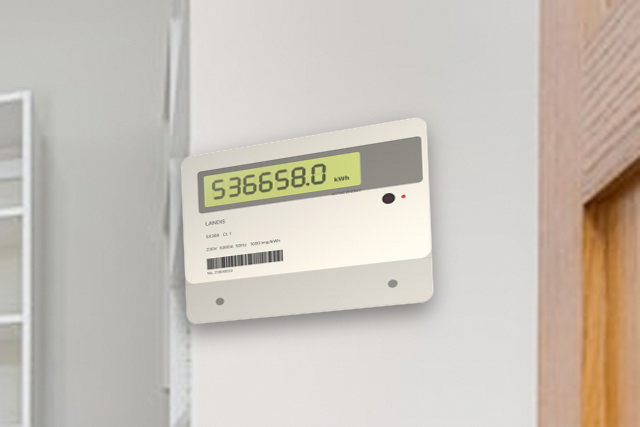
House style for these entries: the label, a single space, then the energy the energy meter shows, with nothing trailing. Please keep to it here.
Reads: 536658.0 kWh
